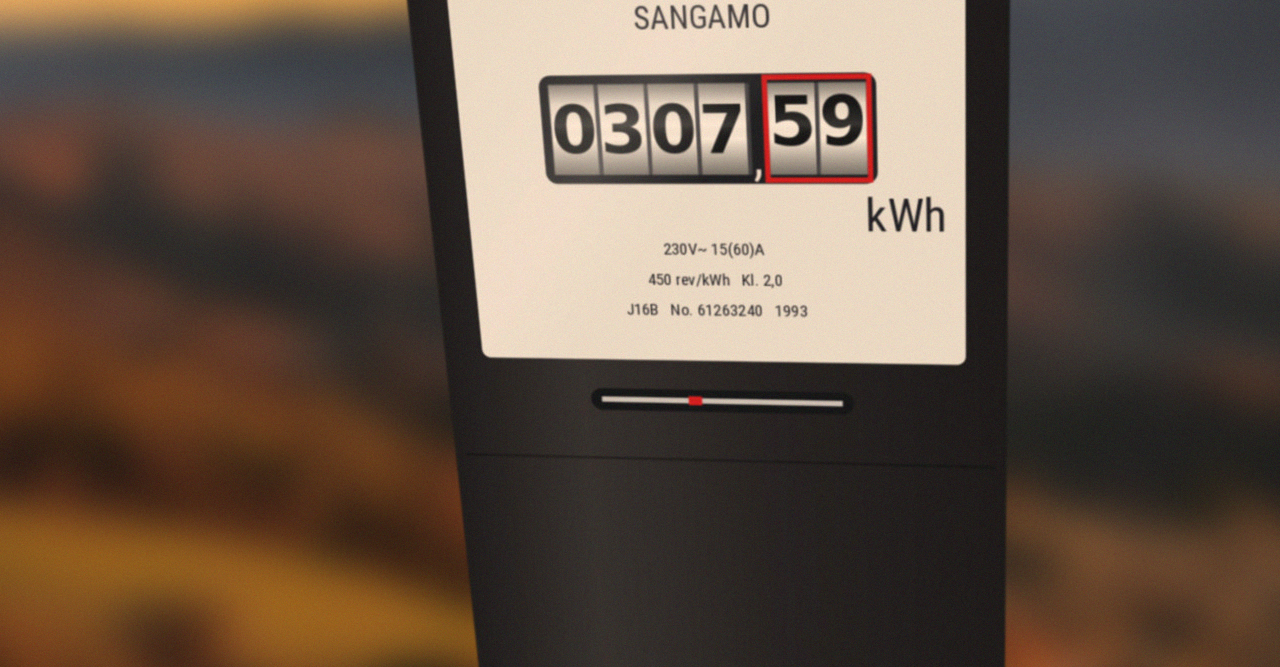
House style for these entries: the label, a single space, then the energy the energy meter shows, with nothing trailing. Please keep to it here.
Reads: 307.59 kWh
